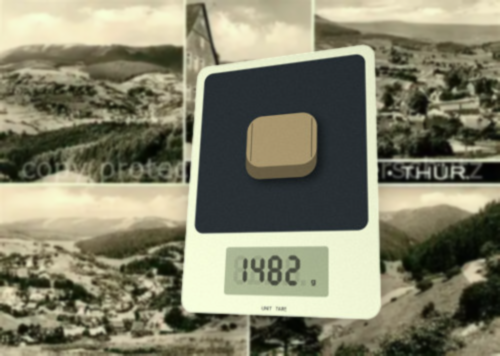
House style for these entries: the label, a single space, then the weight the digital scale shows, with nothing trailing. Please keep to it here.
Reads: 1482 g
